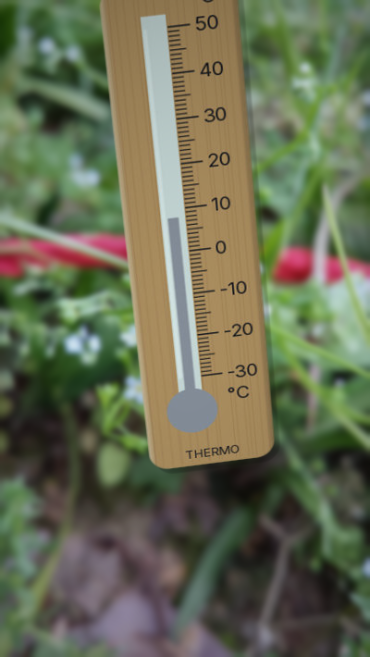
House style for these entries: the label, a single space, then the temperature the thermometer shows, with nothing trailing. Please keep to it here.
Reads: 8 °C
